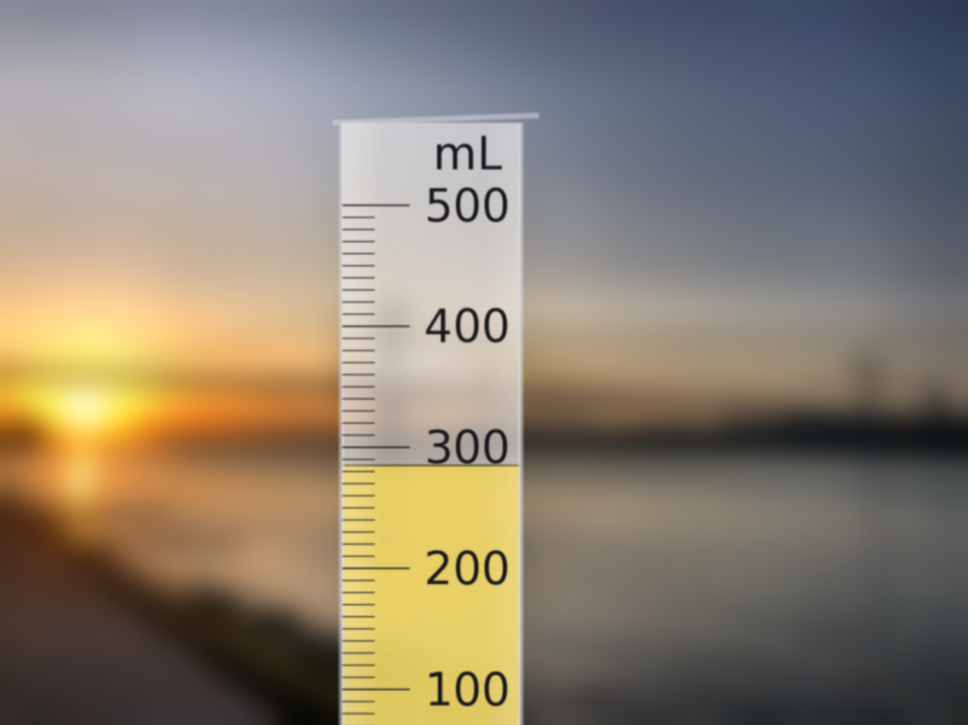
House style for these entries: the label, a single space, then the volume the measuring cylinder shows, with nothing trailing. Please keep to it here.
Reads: 285 mL
